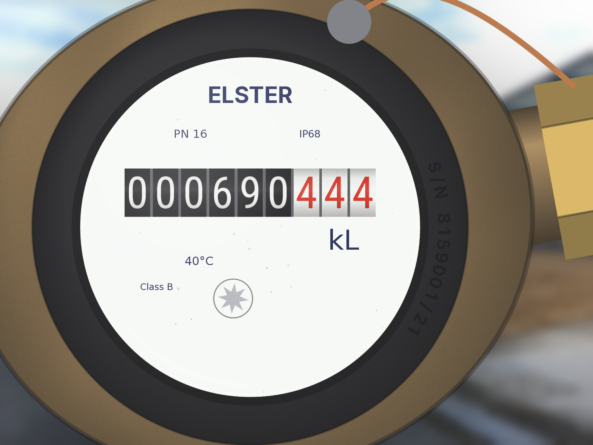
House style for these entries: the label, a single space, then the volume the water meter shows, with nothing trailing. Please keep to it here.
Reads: 690.444 kL
